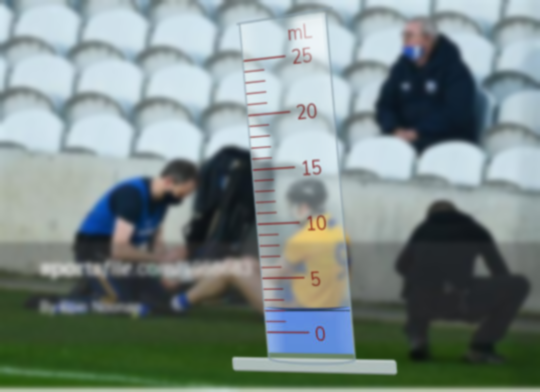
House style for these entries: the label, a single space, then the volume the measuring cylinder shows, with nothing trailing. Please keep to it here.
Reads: 2 mL
